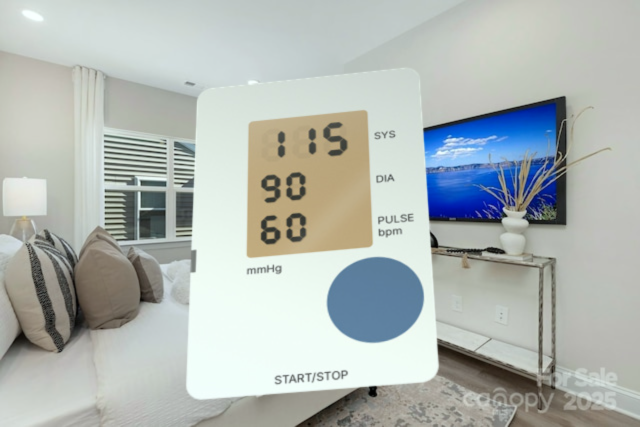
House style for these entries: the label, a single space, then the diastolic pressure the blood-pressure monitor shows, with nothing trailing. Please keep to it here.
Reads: 90 mmHg
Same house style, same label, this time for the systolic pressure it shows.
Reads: 115 mmHg
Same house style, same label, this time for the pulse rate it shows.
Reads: 60 bpm
